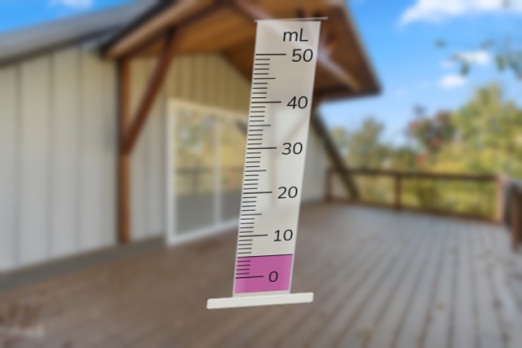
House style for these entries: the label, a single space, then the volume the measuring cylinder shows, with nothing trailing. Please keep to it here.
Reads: 5 mL
